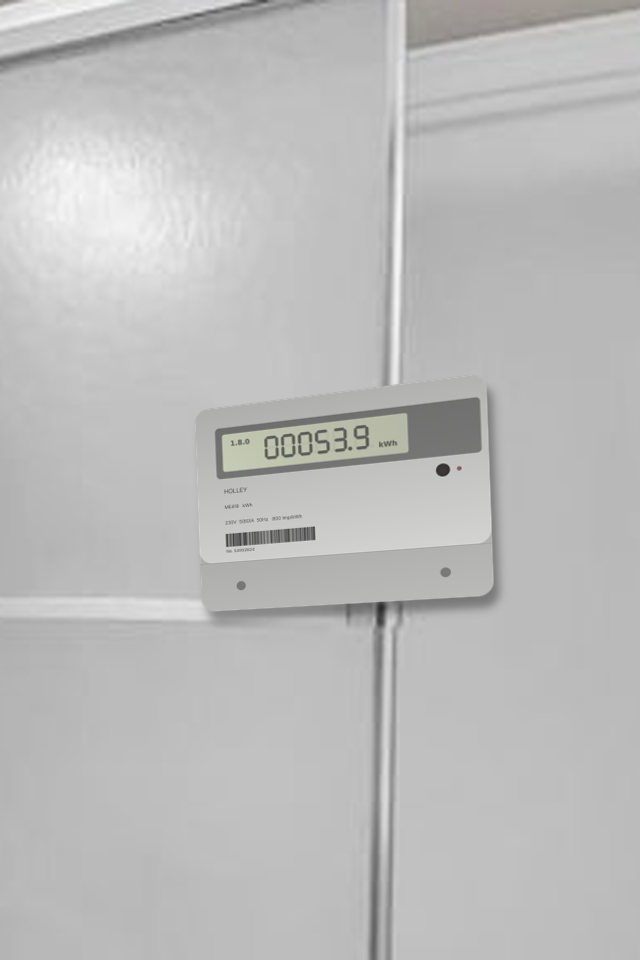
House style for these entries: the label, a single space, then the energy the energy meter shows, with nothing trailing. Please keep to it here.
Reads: 53.9 kWh
